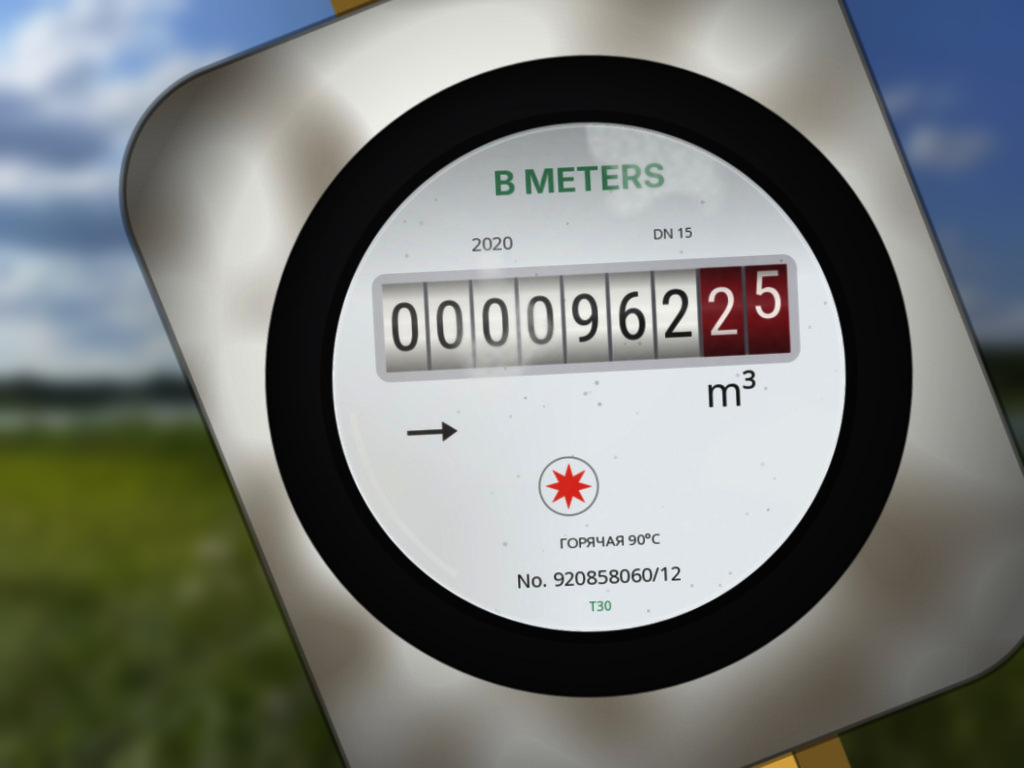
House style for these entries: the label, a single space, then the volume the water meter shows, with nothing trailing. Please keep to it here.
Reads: 962.25 m³
